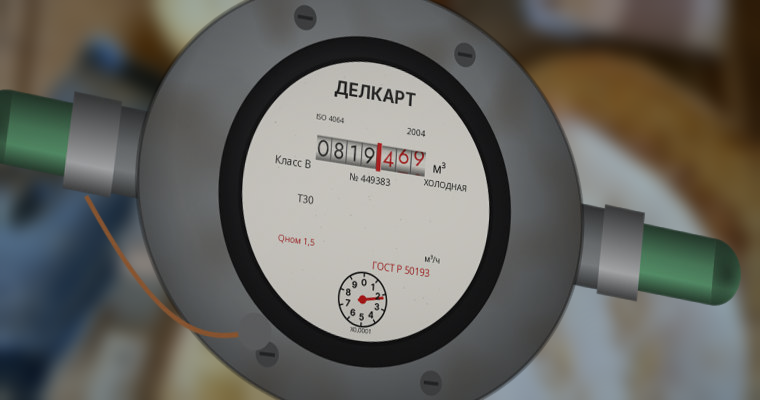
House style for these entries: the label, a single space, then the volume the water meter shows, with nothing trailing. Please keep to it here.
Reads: 819.4692 m³
